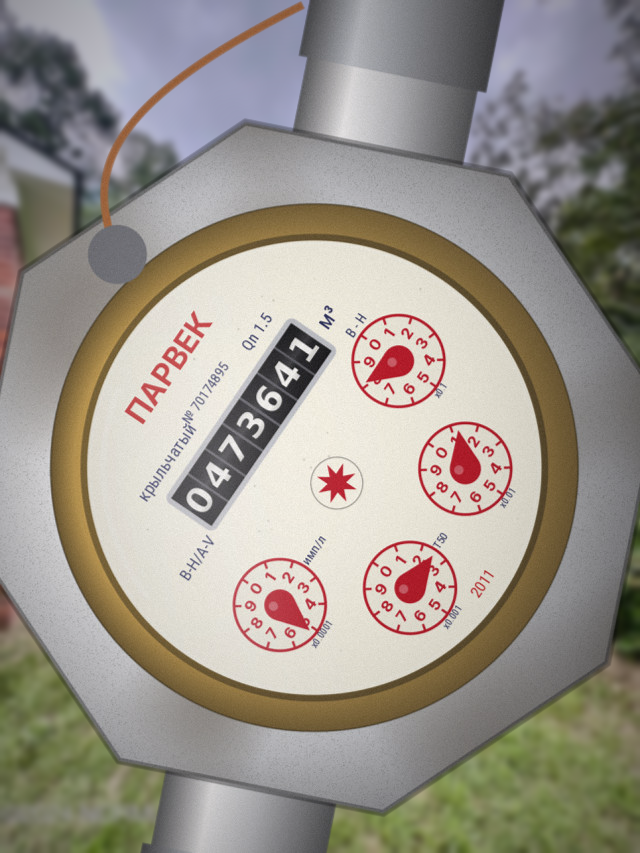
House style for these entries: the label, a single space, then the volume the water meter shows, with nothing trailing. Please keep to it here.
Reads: 473641.8125 m³
